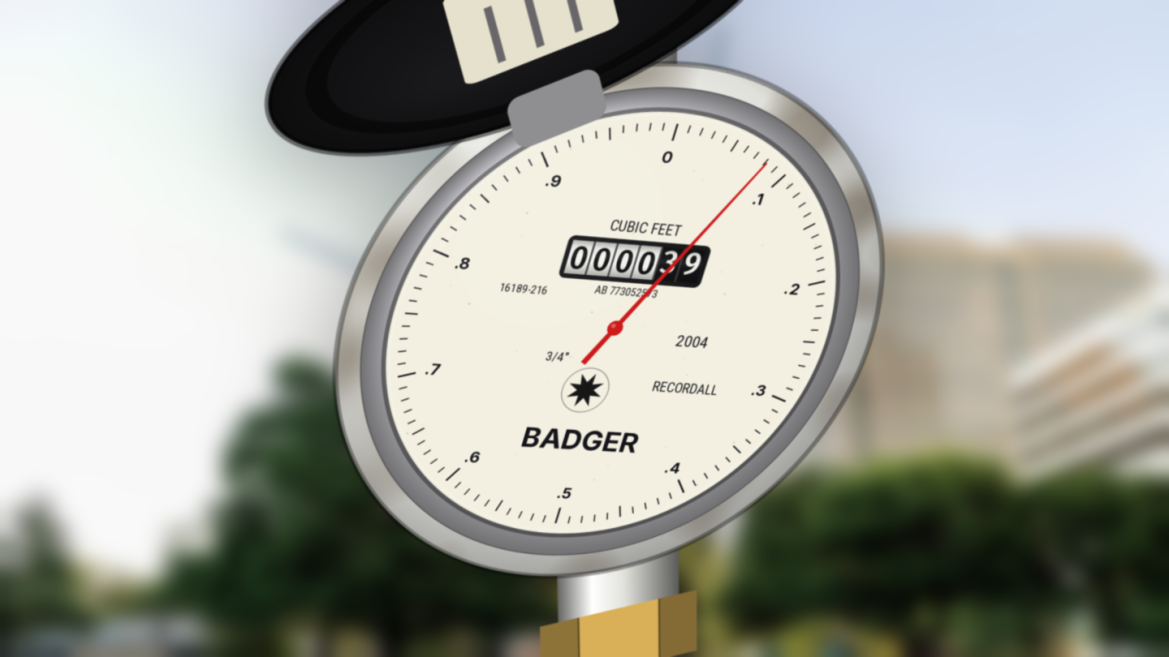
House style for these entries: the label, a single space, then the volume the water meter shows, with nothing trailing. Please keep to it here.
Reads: 39.08 ft³
